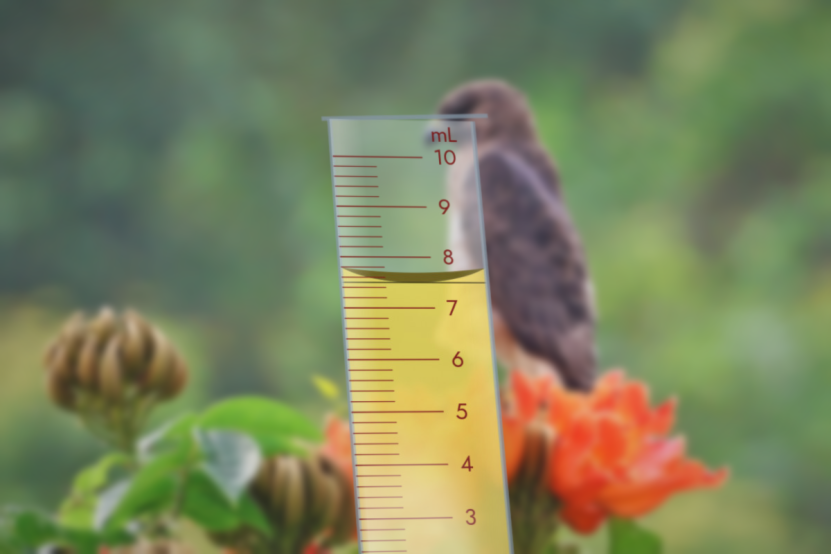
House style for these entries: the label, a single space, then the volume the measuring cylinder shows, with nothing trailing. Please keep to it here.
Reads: 7.5 mL
